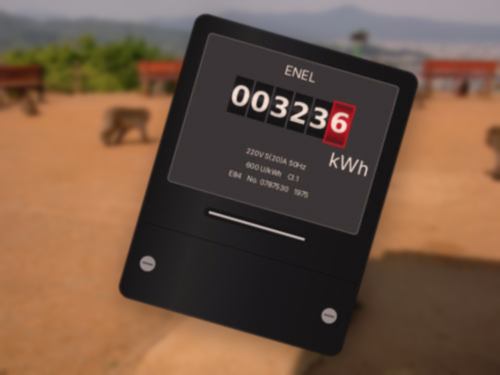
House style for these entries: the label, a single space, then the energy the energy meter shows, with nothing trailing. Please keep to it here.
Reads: 323.6 kWh
